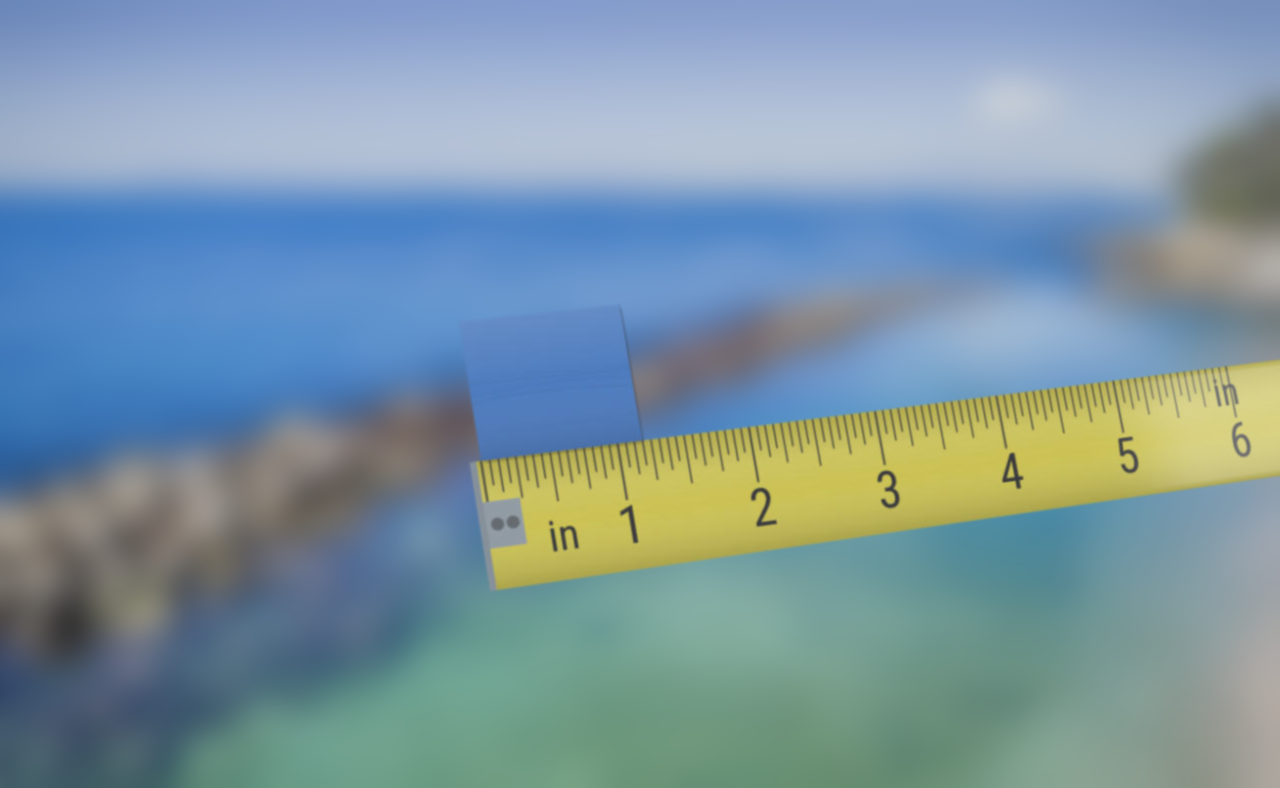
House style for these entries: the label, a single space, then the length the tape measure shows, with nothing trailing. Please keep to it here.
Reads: 1.1875 in
